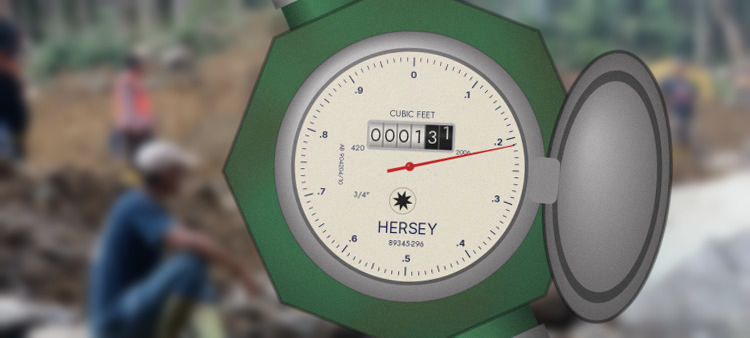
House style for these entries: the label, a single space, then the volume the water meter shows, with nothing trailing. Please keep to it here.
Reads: 131.21 ft³
